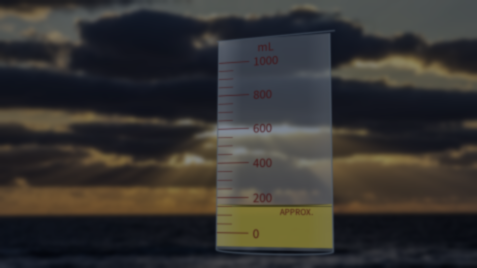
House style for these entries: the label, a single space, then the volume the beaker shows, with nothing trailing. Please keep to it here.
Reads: 150 mL
